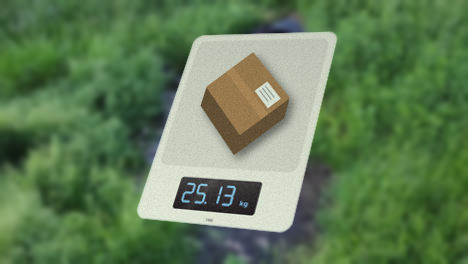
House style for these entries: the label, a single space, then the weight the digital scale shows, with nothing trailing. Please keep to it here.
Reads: 25.13 kg
